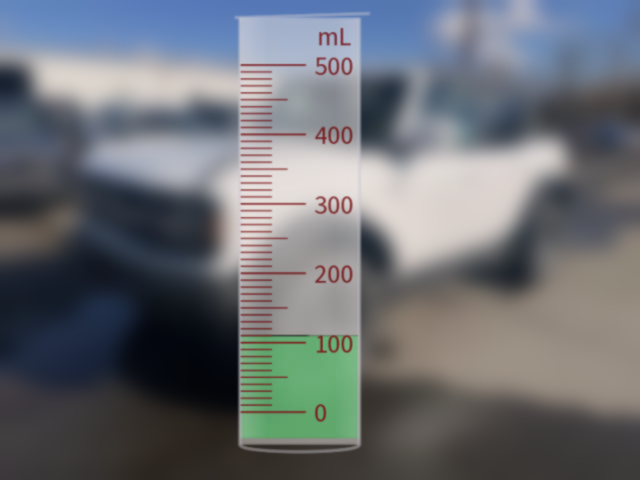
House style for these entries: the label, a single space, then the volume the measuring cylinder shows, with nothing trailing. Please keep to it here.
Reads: 110 mL
